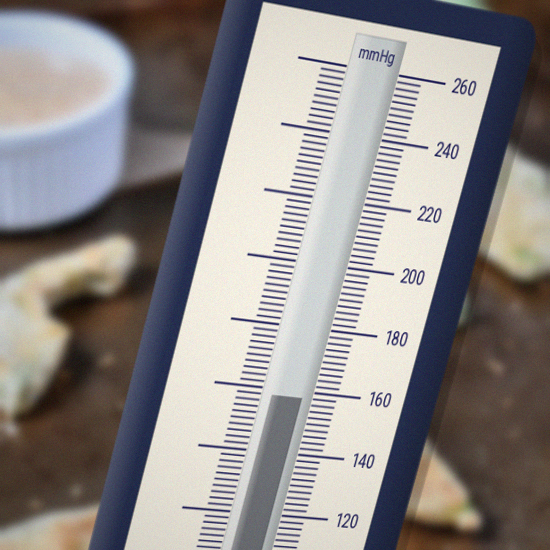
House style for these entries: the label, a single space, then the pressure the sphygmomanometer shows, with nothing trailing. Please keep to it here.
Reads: 158 mmHg
